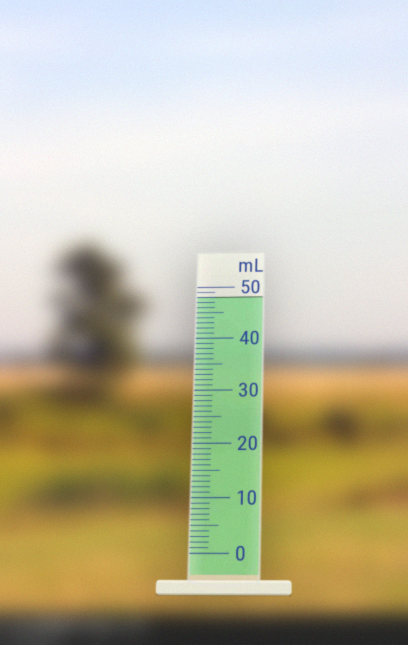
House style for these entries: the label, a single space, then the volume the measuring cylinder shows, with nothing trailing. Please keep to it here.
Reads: 48 mL
